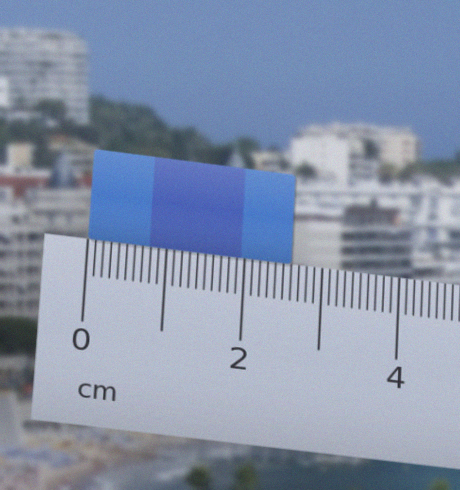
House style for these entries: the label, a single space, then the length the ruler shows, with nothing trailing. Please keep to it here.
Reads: 2.6 cm
